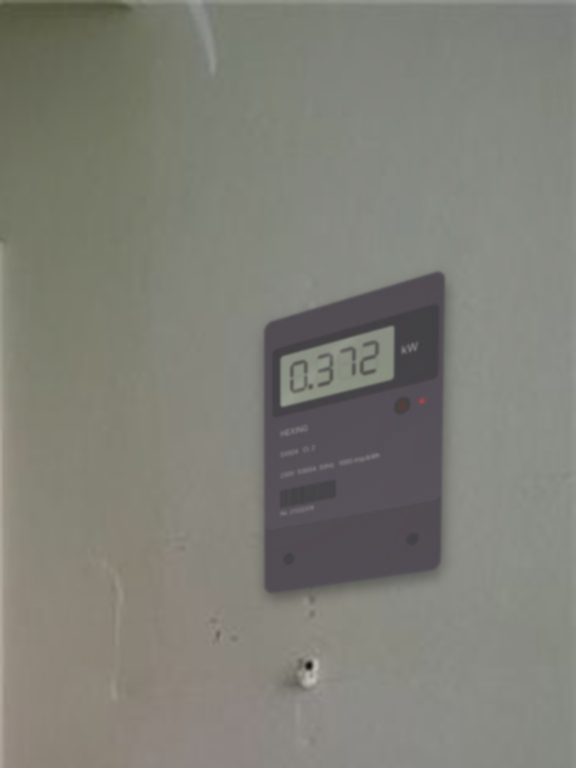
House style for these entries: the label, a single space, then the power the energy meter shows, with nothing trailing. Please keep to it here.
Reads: 0.372 kW
